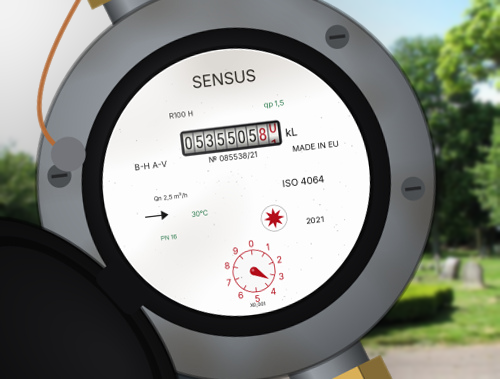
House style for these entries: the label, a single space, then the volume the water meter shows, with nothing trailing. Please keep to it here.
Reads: 535505.803 kL
